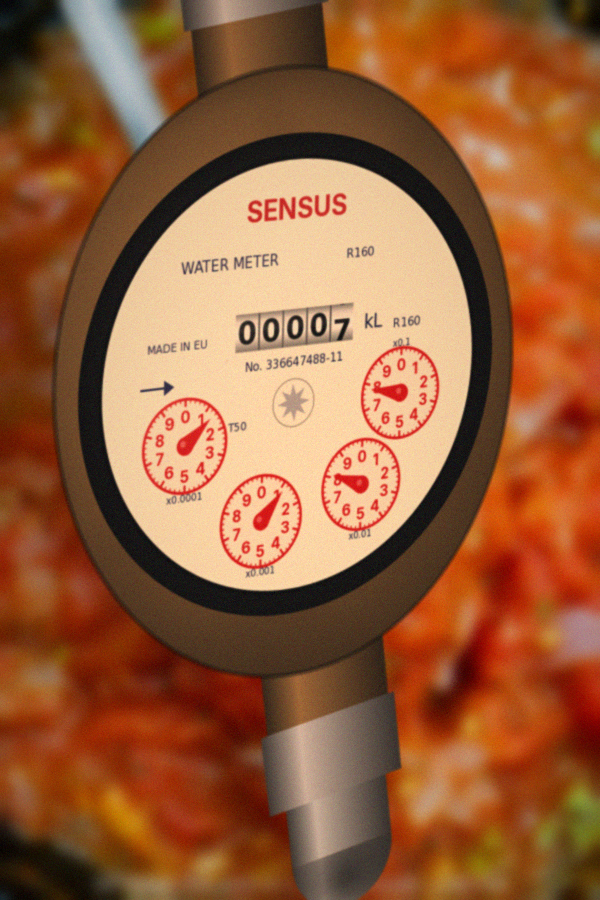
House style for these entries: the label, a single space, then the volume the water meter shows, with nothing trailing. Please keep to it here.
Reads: 6.7811 kL
